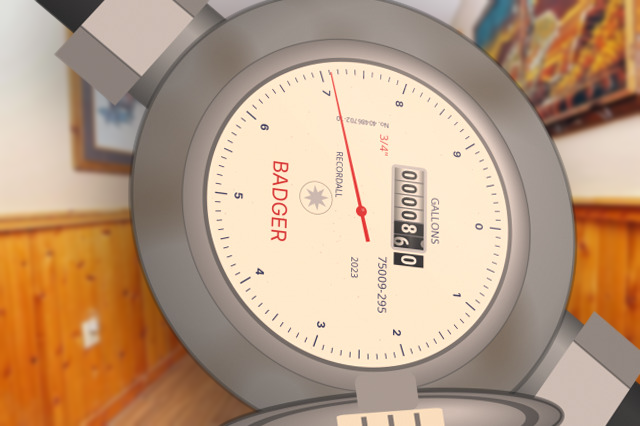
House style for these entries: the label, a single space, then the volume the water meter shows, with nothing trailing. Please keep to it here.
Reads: 857.1 gal
